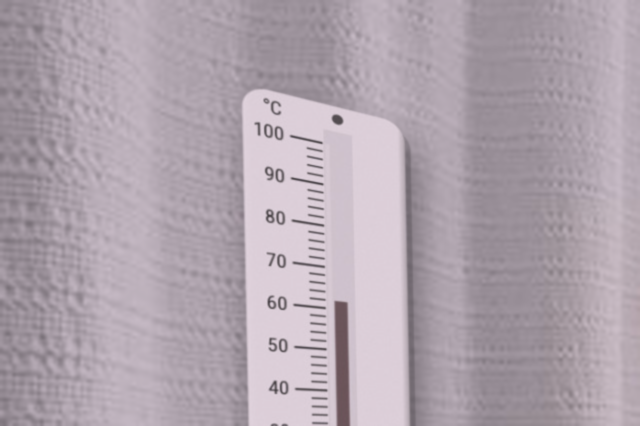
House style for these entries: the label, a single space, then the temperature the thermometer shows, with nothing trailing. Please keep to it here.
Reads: 62 °C
